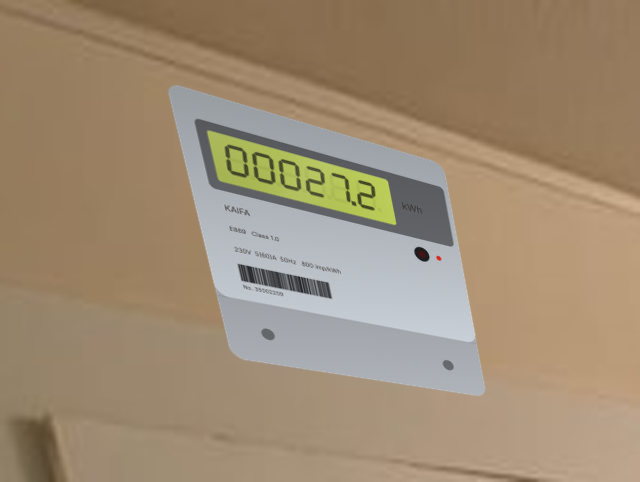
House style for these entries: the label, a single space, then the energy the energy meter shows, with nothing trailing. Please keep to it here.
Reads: 27.2 kWh
